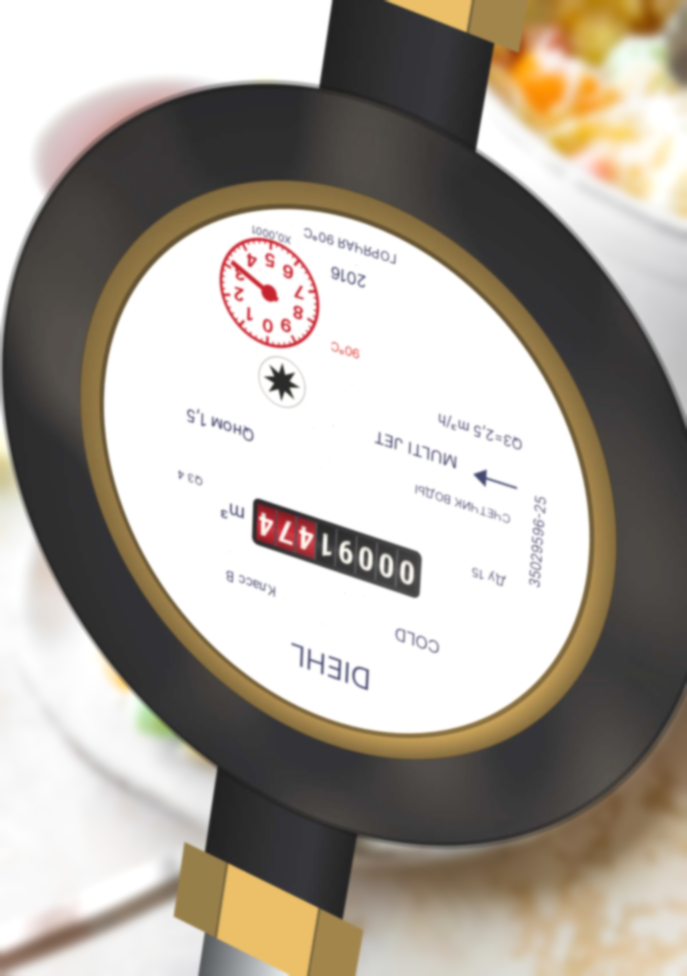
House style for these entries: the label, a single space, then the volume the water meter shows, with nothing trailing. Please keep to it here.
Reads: 91.4743 m³
